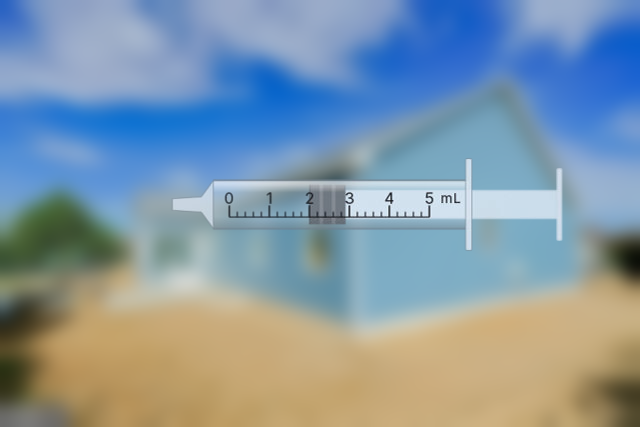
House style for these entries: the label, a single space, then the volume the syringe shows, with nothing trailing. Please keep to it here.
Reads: 2 mL
